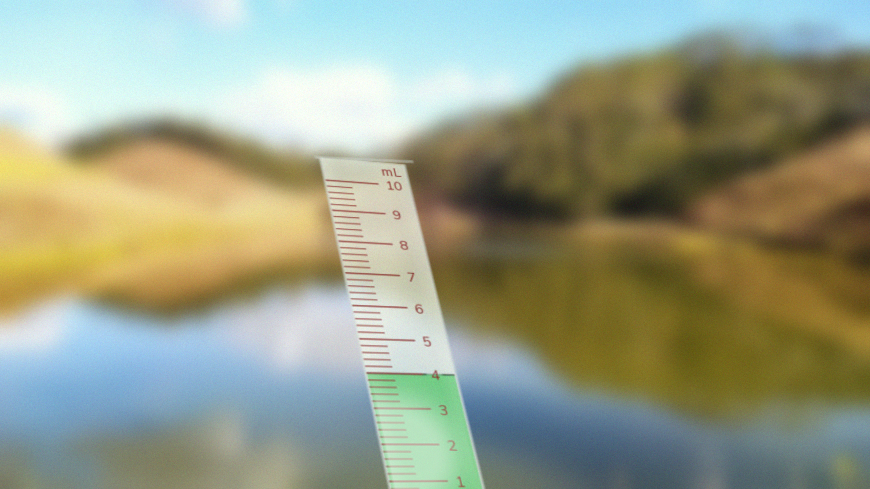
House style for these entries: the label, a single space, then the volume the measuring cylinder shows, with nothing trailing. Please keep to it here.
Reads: 4 mL
